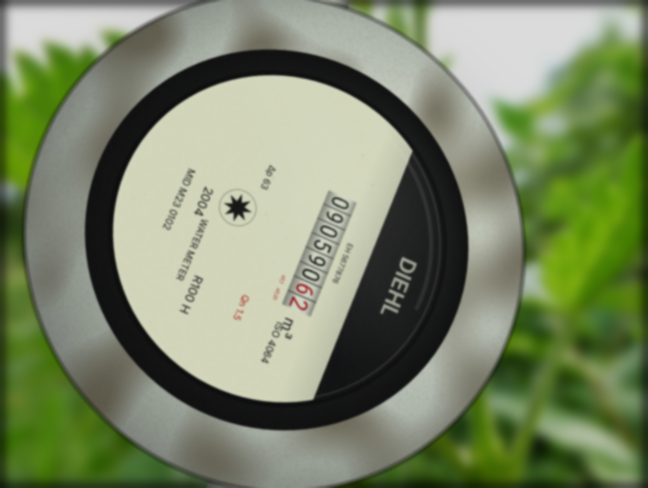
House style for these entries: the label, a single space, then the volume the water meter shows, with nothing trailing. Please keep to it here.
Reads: 90590.62 m³
